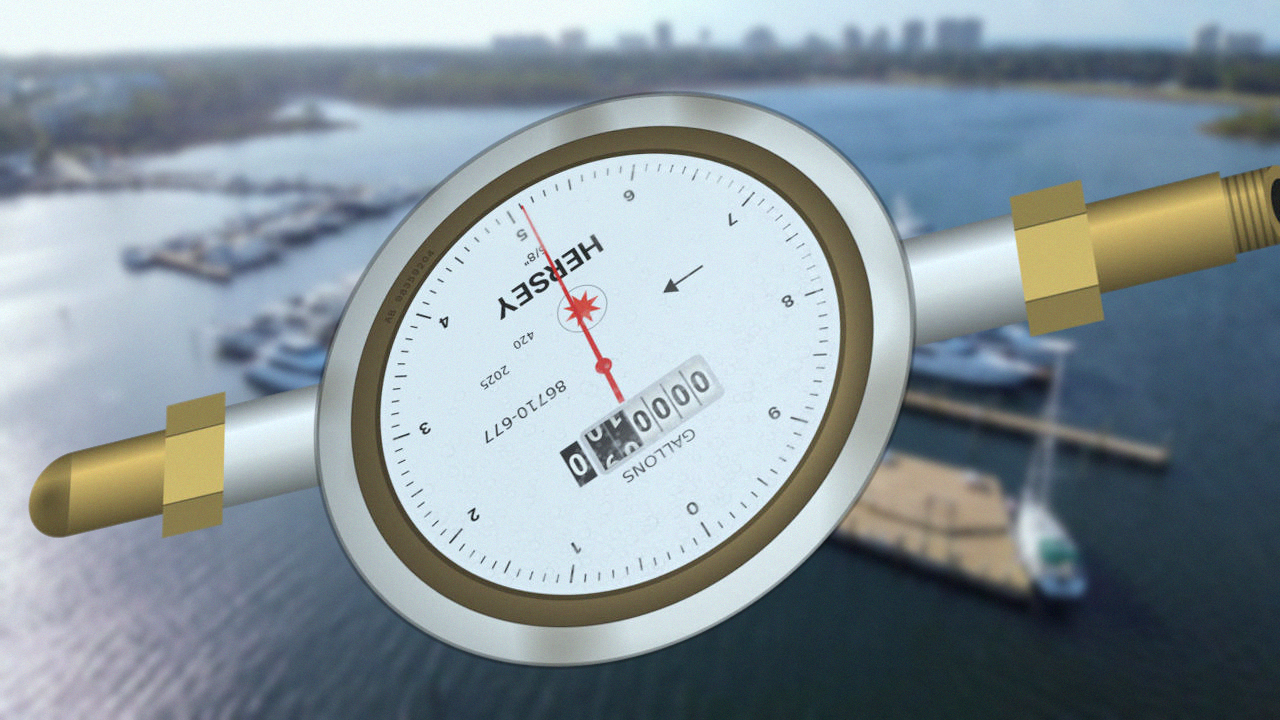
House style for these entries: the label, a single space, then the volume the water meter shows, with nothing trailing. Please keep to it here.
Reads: 95.1 gal
